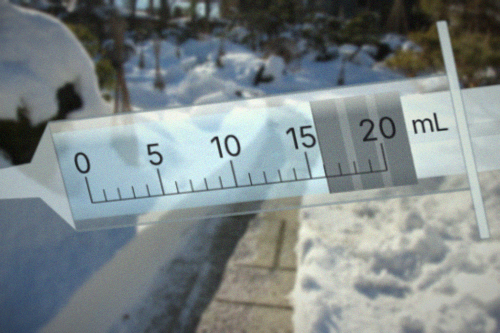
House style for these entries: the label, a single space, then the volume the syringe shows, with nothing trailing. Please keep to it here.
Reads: 16 mL
